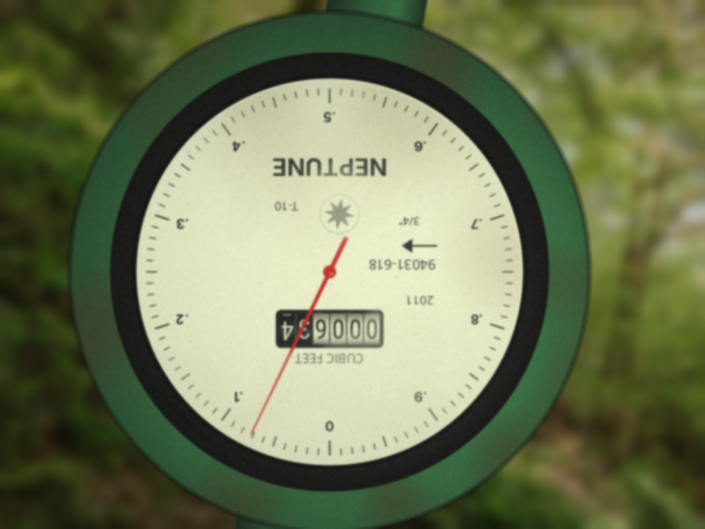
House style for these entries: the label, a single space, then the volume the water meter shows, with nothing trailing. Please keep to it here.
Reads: 634.07 ft³
